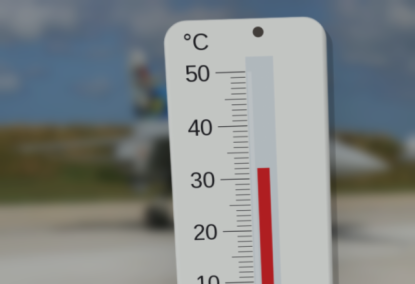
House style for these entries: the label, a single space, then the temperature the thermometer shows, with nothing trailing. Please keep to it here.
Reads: 32 °C
